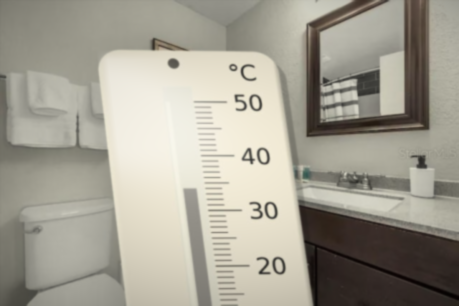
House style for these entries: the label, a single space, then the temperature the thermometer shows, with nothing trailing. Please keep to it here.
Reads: 34 °C
